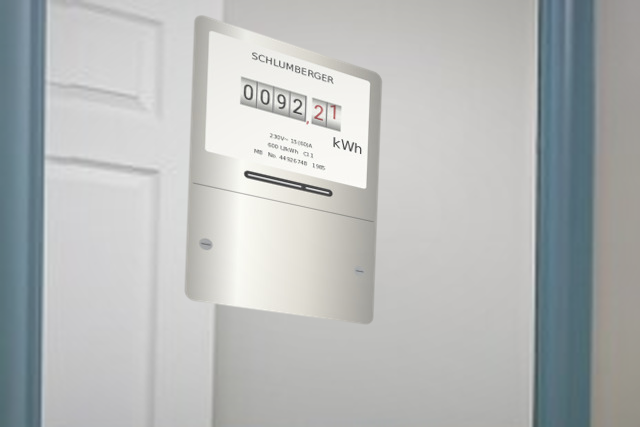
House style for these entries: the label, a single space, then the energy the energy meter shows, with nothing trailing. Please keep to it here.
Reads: 92.21 kWh
